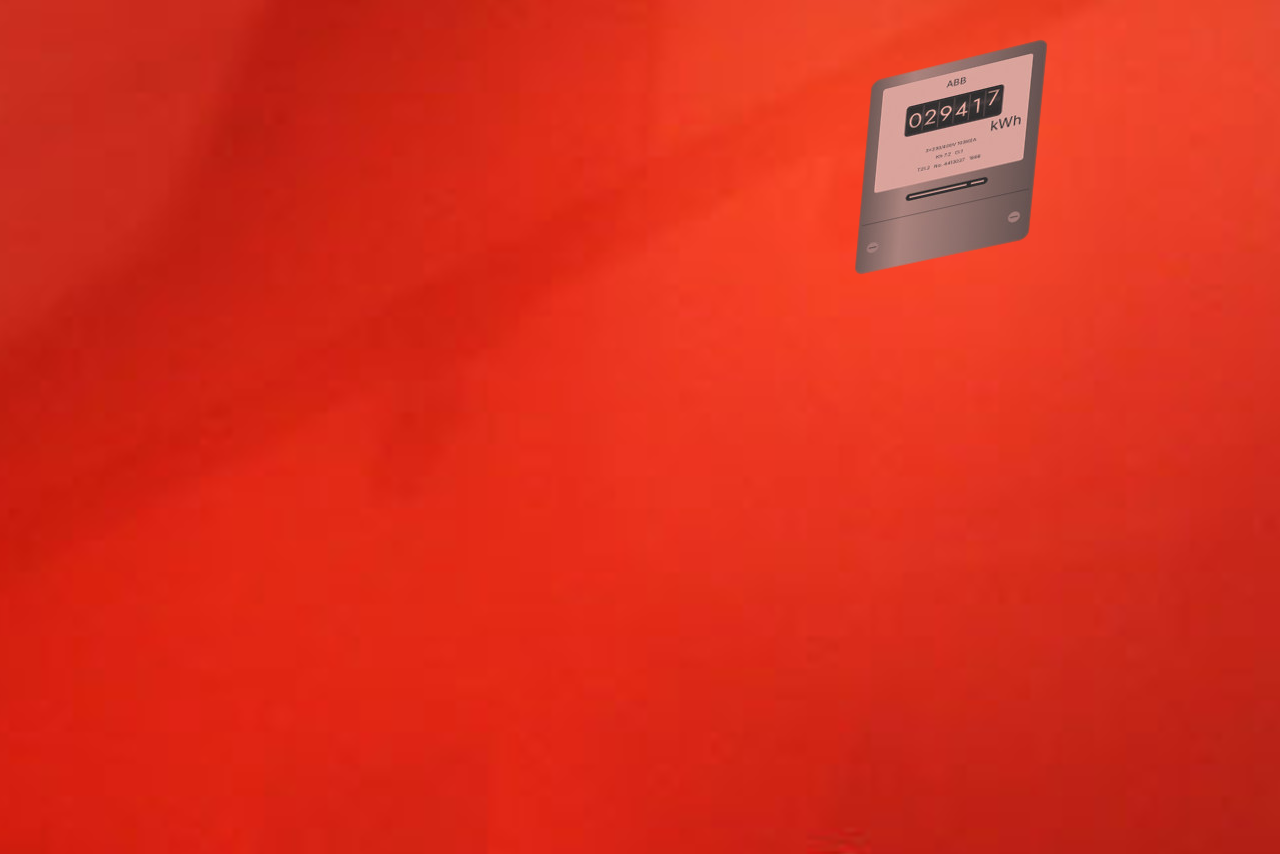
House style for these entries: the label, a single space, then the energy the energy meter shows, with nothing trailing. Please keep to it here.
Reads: 29417 kWh
